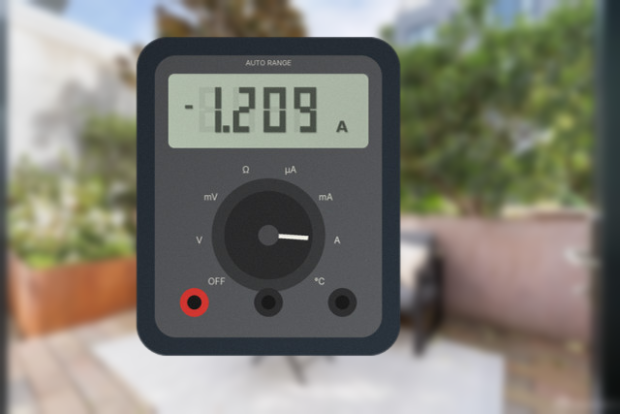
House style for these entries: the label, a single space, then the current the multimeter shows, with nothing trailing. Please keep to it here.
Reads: -1.209 A
